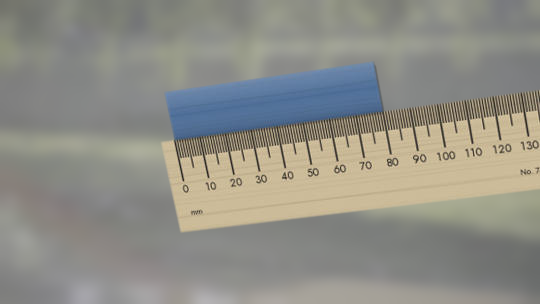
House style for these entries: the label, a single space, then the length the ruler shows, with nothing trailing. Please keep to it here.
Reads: 80 mm
